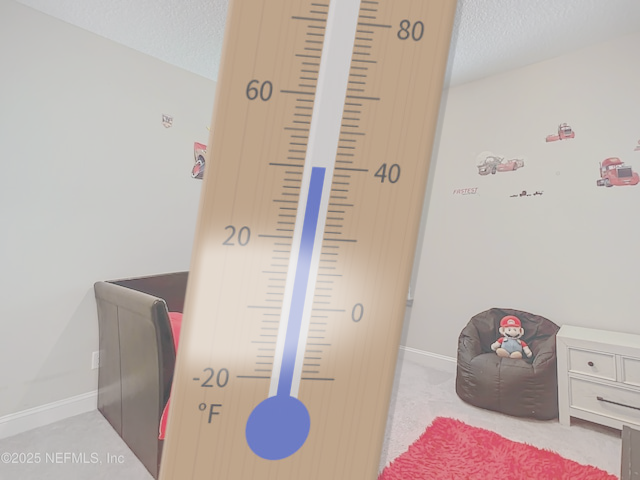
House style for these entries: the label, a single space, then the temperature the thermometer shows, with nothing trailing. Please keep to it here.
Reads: 40 °F
